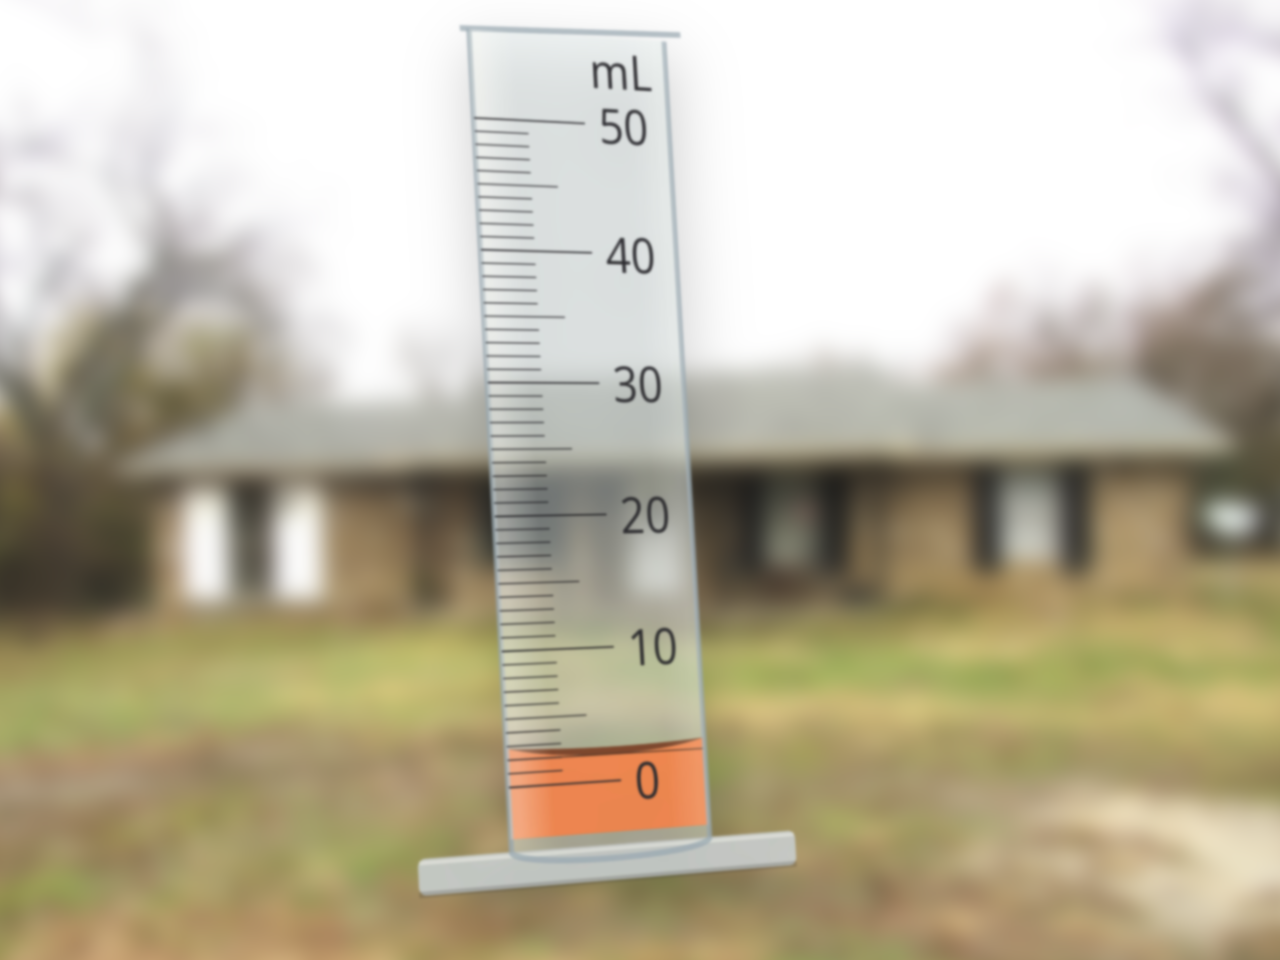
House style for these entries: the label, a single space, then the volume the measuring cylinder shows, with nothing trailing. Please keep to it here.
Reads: 2 mL
